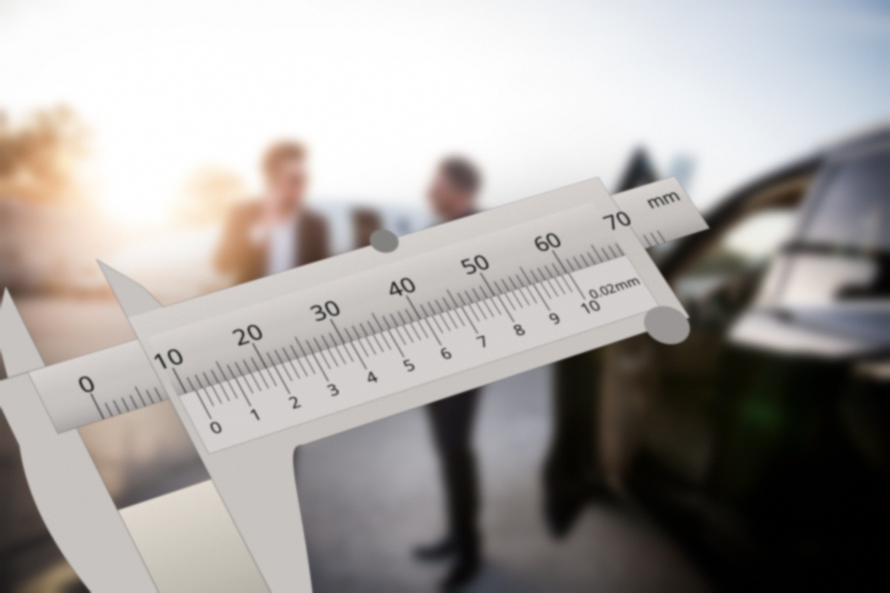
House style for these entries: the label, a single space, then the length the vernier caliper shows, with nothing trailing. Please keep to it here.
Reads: 11.2 mm
